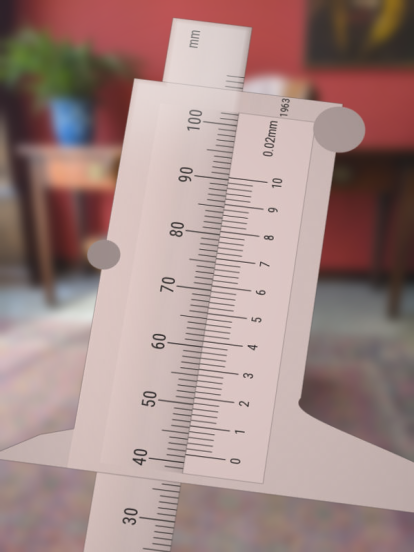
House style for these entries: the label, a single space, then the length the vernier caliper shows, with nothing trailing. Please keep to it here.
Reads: 41.4 mm
